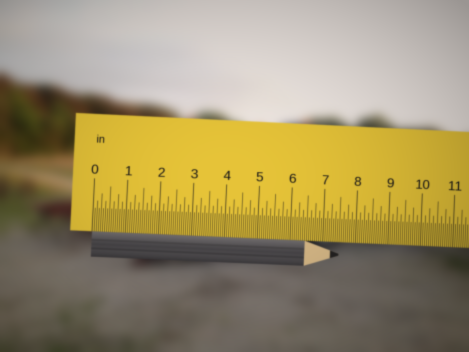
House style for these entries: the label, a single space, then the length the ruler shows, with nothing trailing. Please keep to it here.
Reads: 7.5 in
